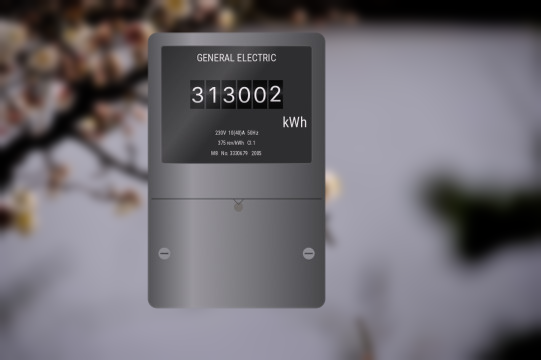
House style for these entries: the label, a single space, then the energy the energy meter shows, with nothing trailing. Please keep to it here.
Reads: 313002 kWh
